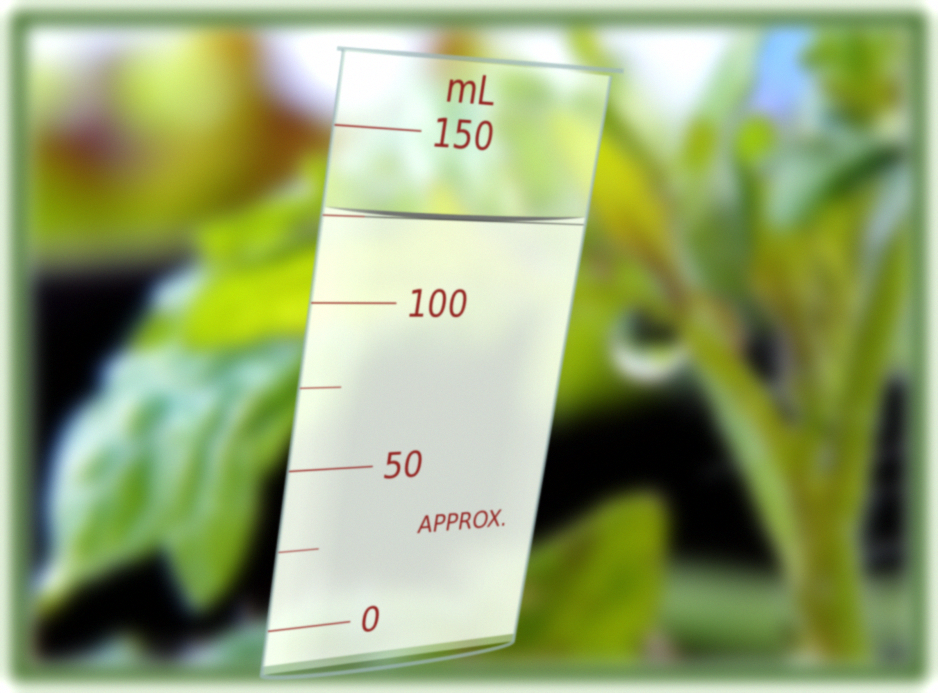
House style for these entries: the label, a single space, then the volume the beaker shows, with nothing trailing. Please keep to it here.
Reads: 125 mL
